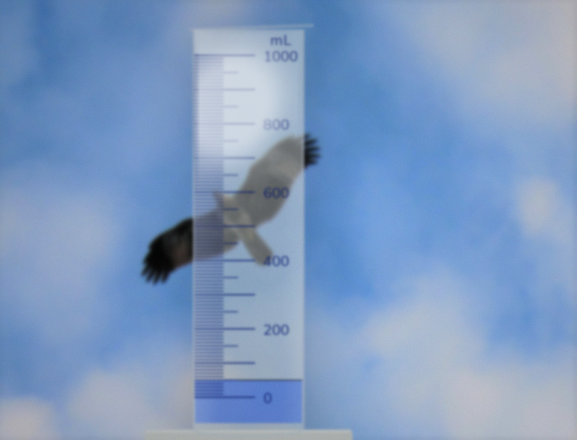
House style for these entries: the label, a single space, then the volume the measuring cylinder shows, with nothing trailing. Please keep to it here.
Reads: 50 mL
